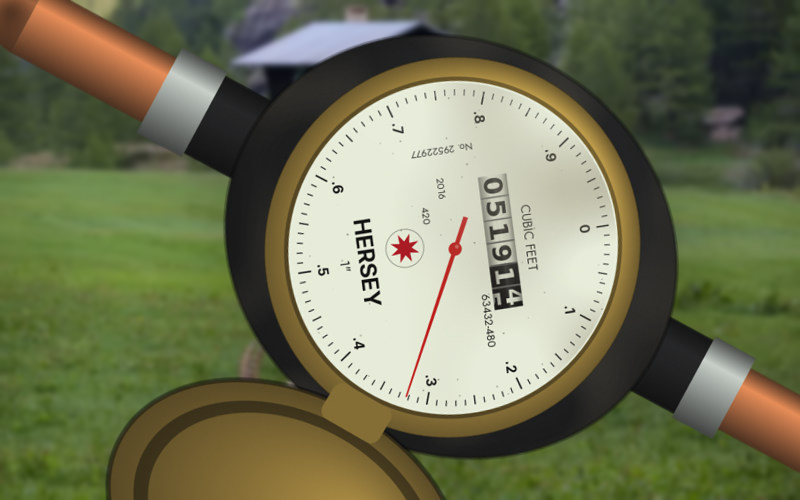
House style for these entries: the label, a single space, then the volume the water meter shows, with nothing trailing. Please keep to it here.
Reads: 51914.32 ft³
